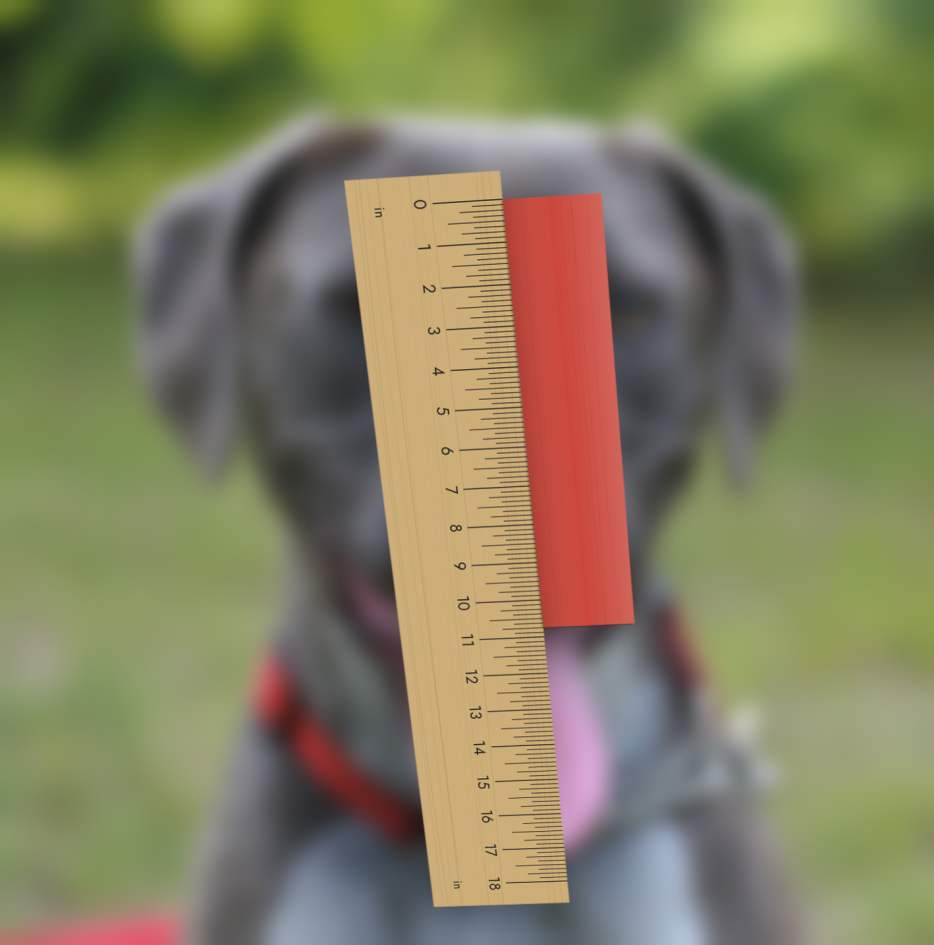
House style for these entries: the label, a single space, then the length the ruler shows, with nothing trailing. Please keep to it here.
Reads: 10.75 in
